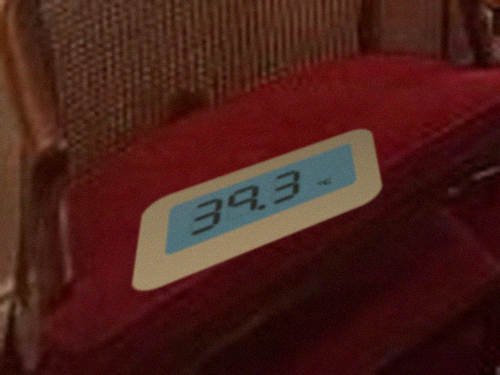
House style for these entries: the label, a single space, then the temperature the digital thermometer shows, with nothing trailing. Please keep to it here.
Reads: 39.3 °C
